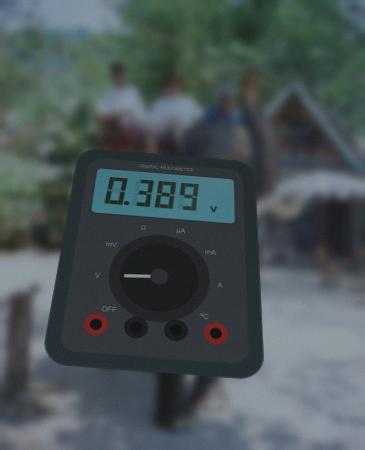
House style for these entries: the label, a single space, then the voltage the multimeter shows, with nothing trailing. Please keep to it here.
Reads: 0.389 V
